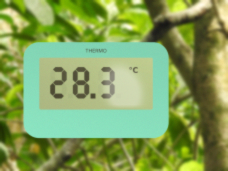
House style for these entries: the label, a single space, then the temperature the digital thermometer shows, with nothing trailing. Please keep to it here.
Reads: 28.3 °C
